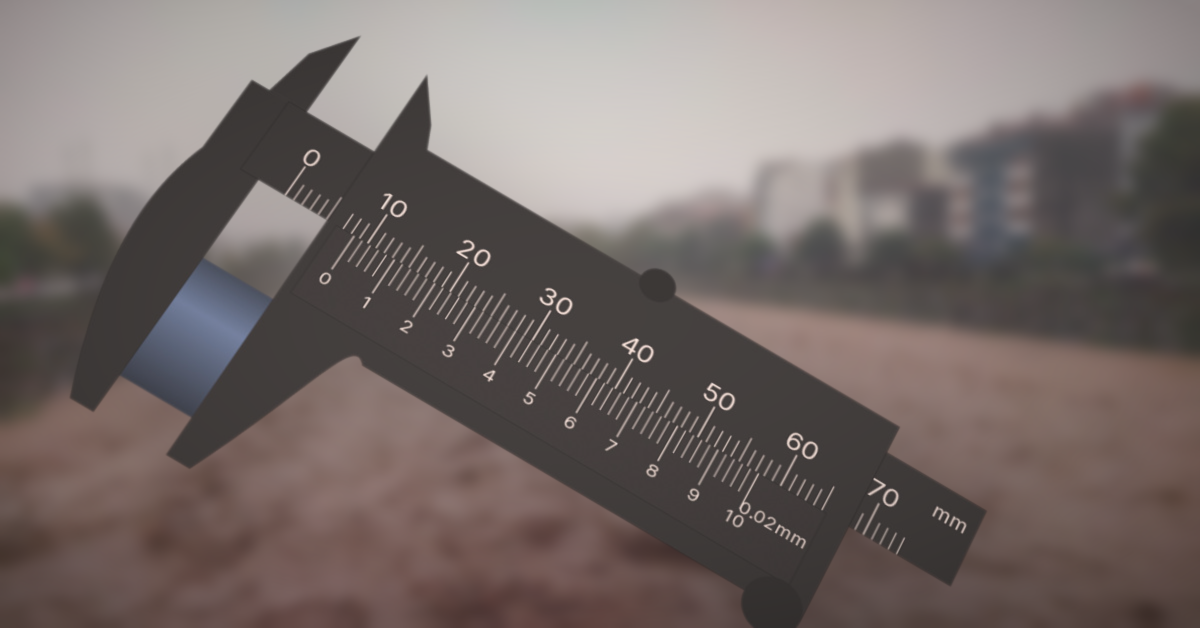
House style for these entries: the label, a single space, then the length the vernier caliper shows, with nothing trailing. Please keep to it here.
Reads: 8.4 mm
